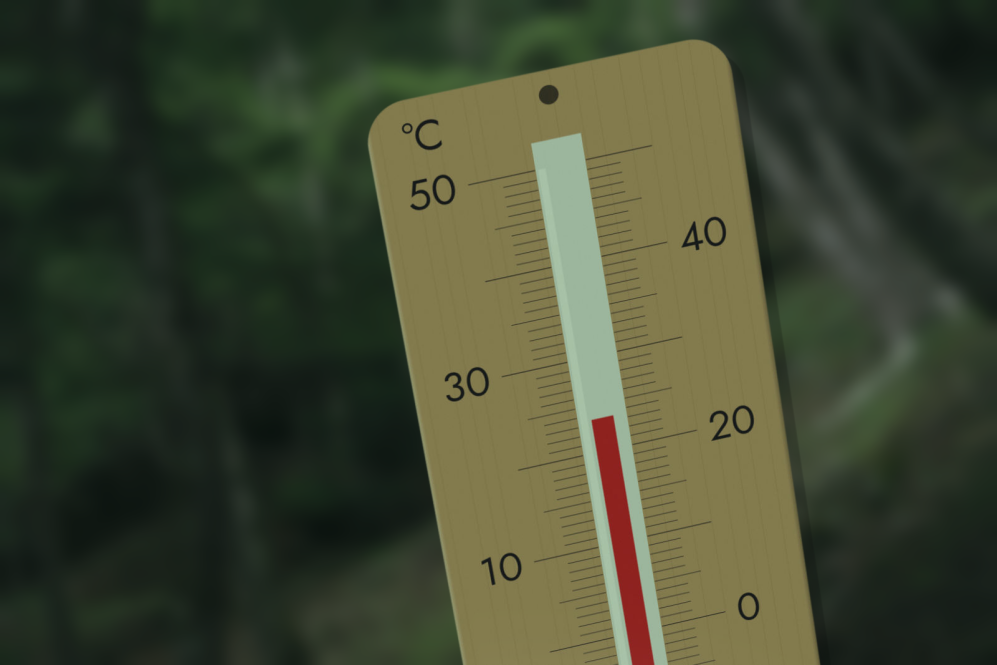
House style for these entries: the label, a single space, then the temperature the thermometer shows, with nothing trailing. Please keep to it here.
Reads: 23.5 °C
